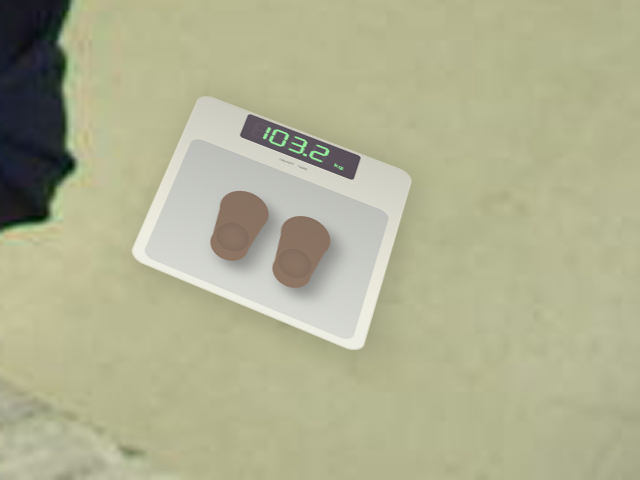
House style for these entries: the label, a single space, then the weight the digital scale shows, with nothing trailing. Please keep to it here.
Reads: 103.2 kg
